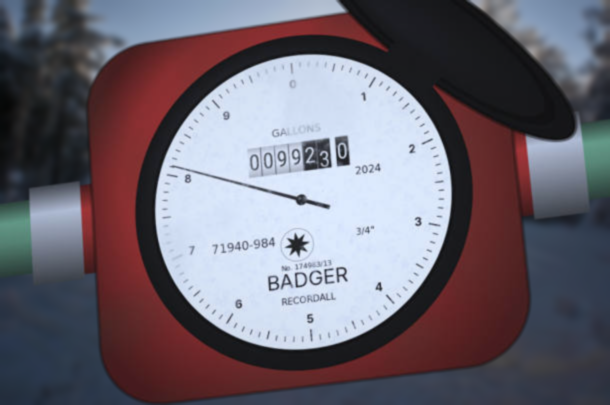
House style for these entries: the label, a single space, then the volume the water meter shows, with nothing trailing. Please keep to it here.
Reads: 99228.1 gal
